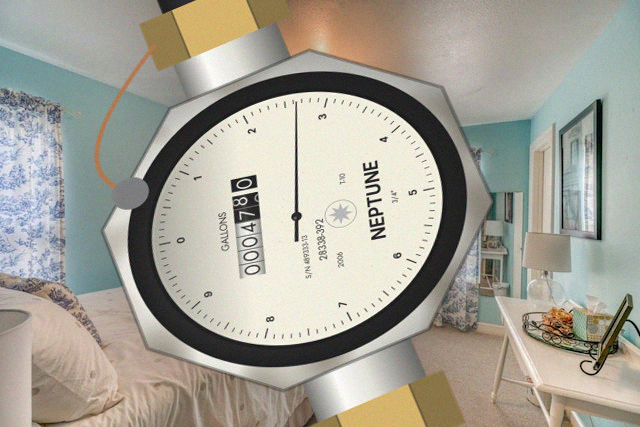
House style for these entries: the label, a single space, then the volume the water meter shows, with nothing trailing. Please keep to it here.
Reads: 4782.6 gal
